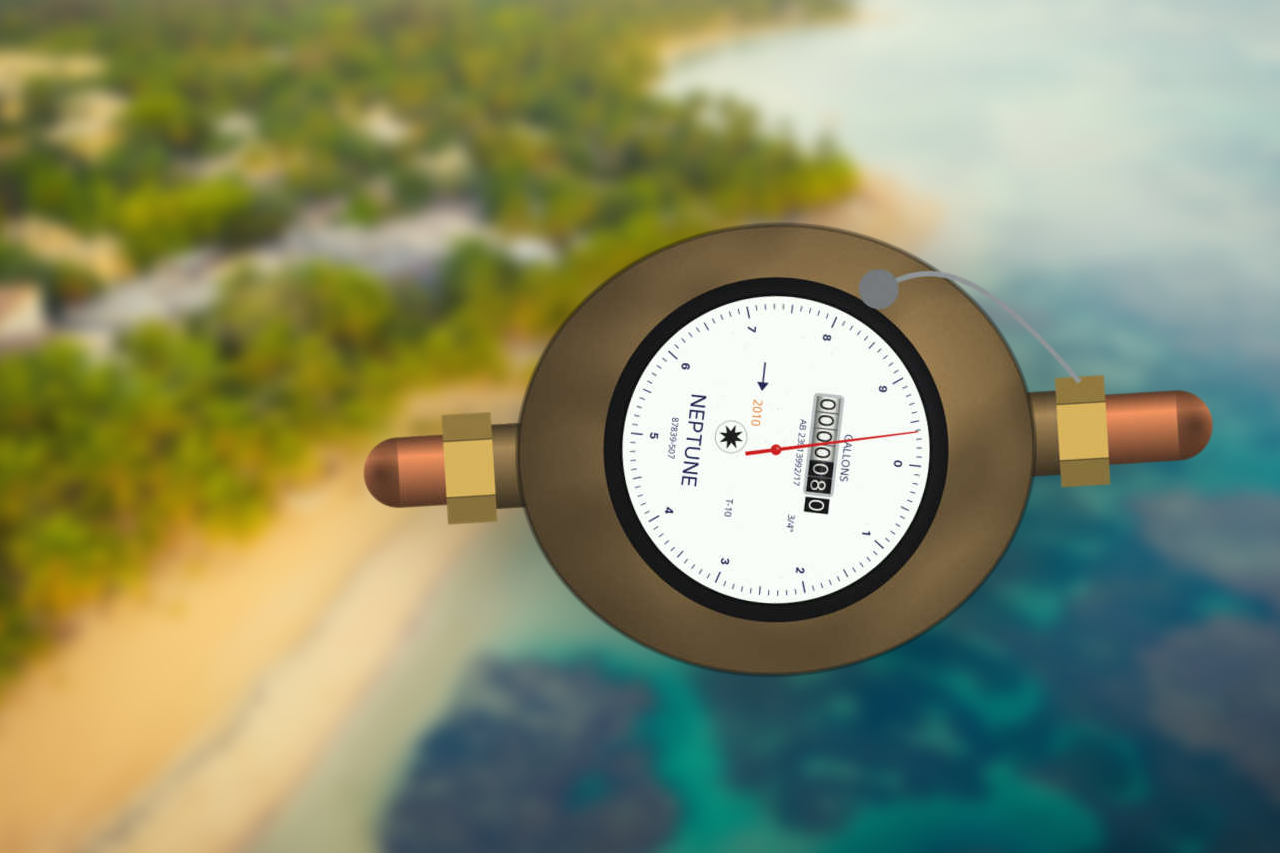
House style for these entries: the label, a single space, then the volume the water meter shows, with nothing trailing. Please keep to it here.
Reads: 79.6 gal
